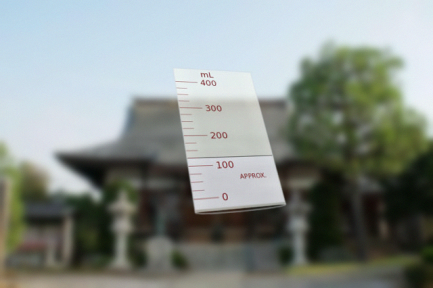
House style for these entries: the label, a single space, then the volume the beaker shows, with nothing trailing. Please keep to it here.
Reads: 125 mL
